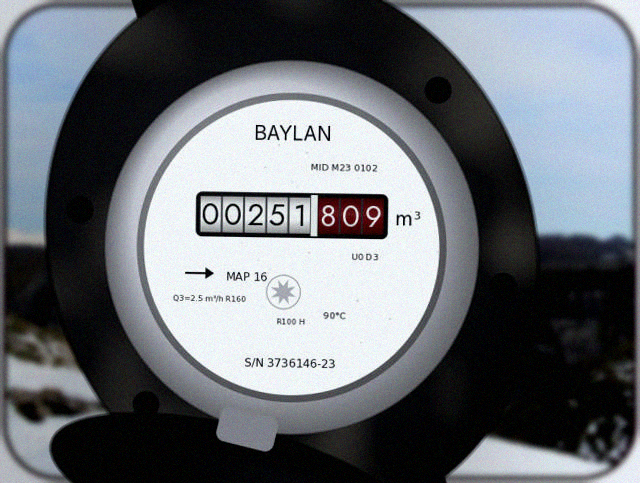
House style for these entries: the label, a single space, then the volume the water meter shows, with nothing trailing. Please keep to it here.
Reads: 251.809 m³
